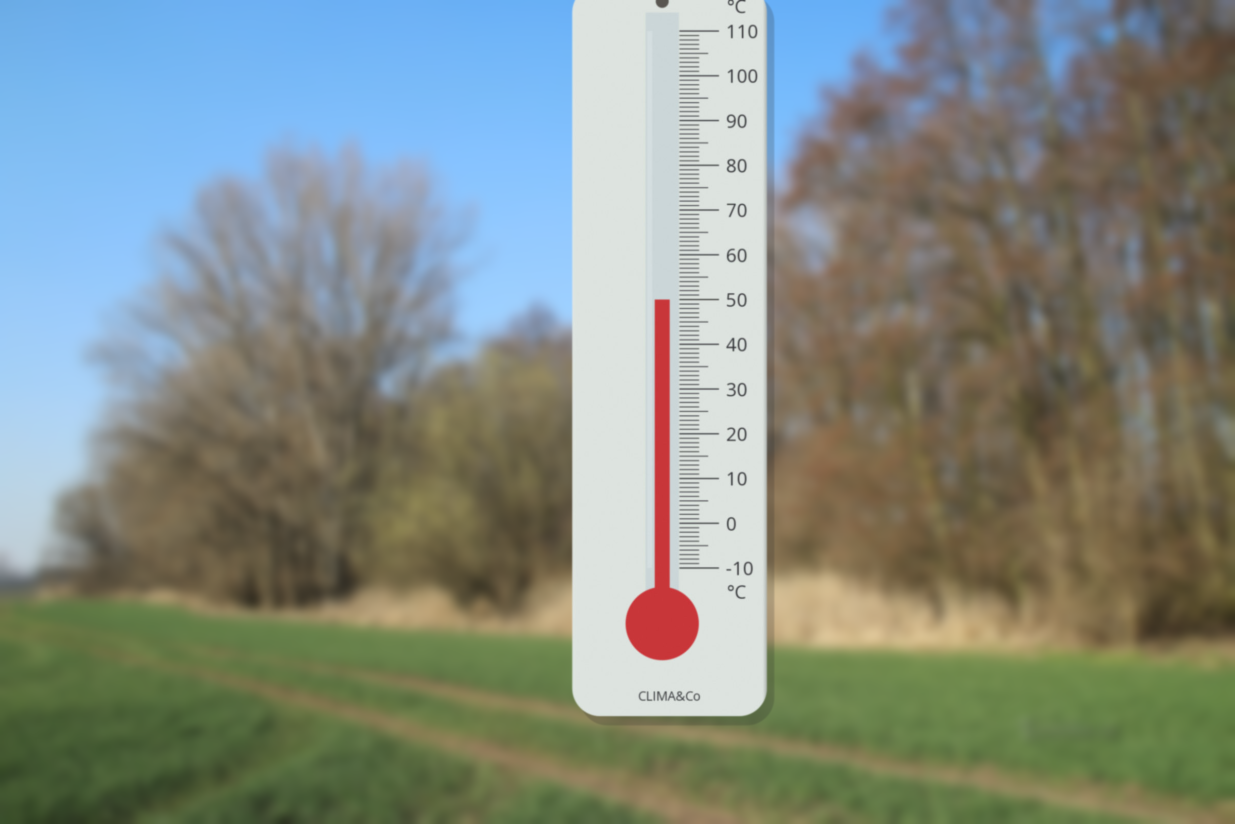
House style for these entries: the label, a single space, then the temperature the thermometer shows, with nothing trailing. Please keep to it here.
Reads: 50 °C
